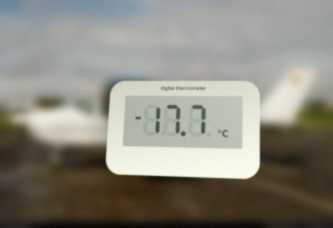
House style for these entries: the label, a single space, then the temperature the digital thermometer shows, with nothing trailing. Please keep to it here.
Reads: -17.7 °C
